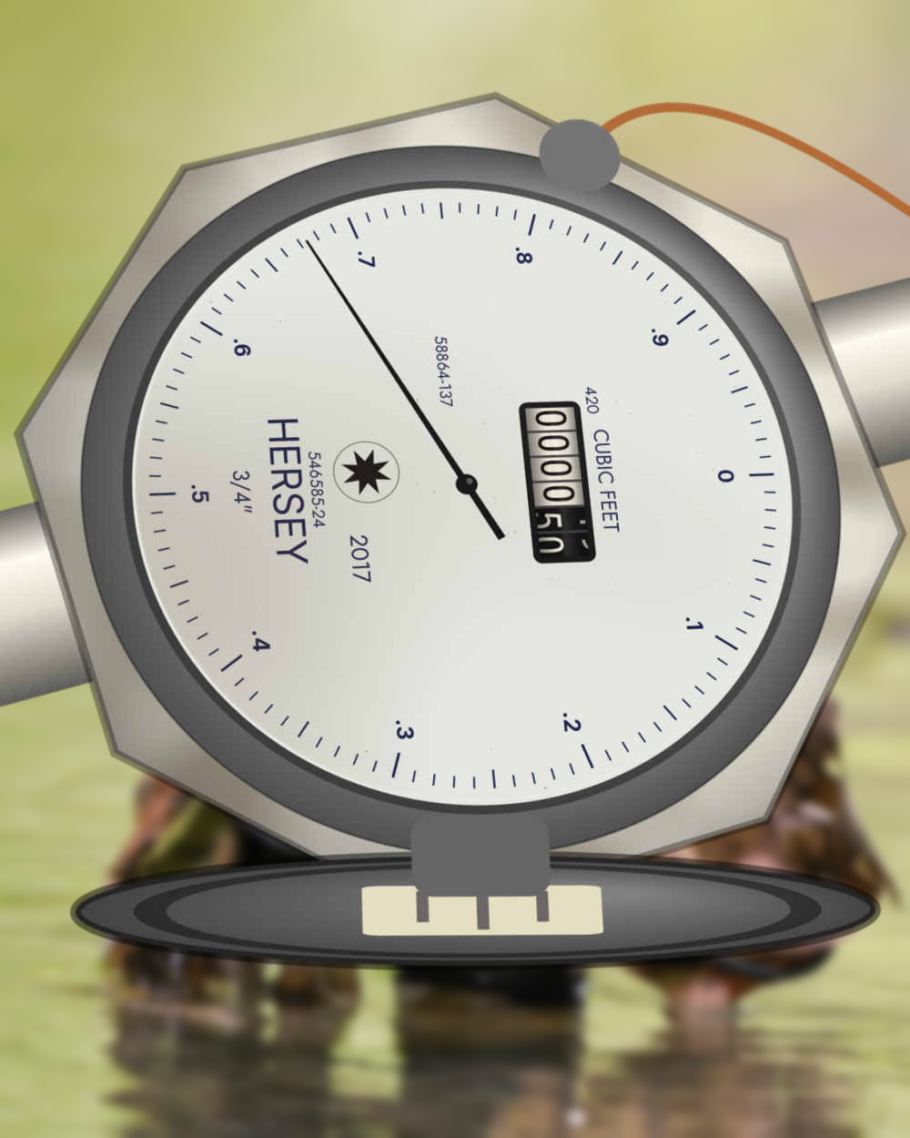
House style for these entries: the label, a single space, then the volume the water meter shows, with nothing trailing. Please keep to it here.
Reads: 49.67 ft³
